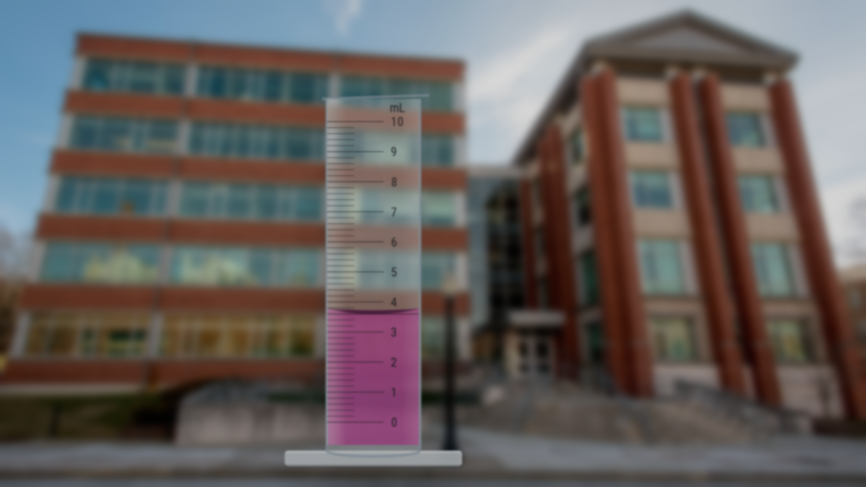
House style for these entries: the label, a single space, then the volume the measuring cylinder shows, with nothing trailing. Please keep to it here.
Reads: 3.6 mL
